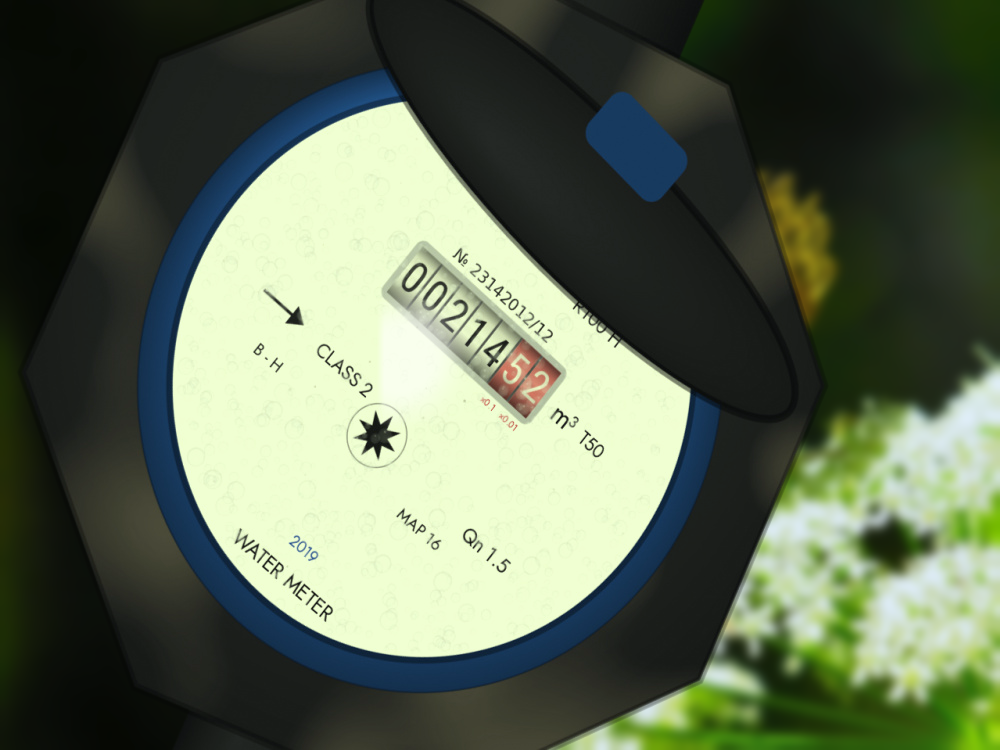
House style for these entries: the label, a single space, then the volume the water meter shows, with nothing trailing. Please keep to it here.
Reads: 214.52 m³
